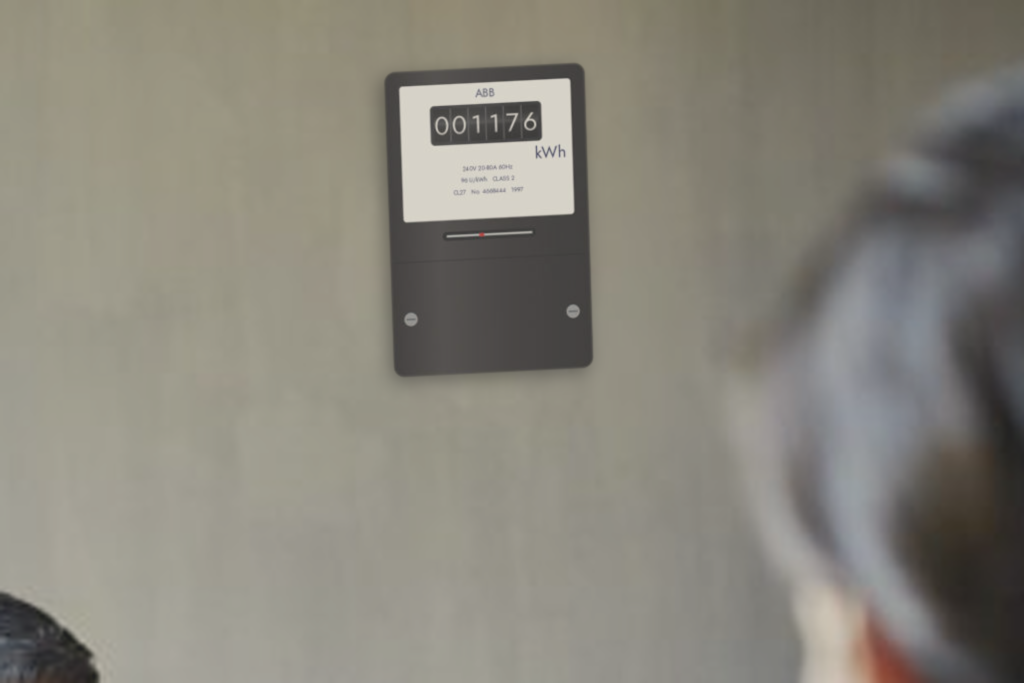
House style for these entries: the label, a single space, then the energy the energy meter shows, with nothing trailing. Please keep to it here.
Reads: 1176 kWh
